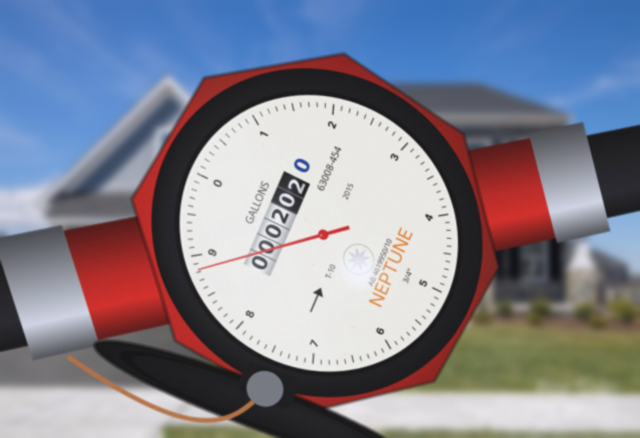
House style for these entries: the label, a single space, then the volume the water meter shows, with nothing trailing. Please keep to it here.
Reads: 2018.8 gal
